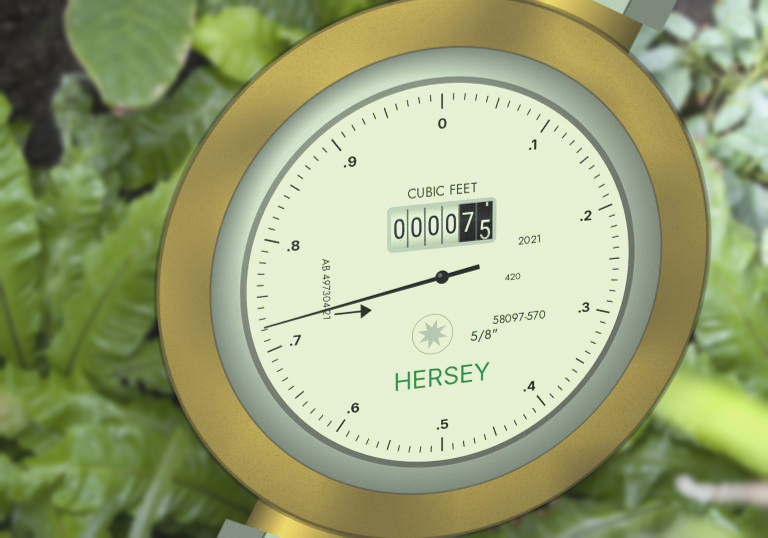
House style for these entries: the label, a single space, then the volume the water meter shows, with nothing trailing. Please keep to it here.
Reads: 74.72 ft³
